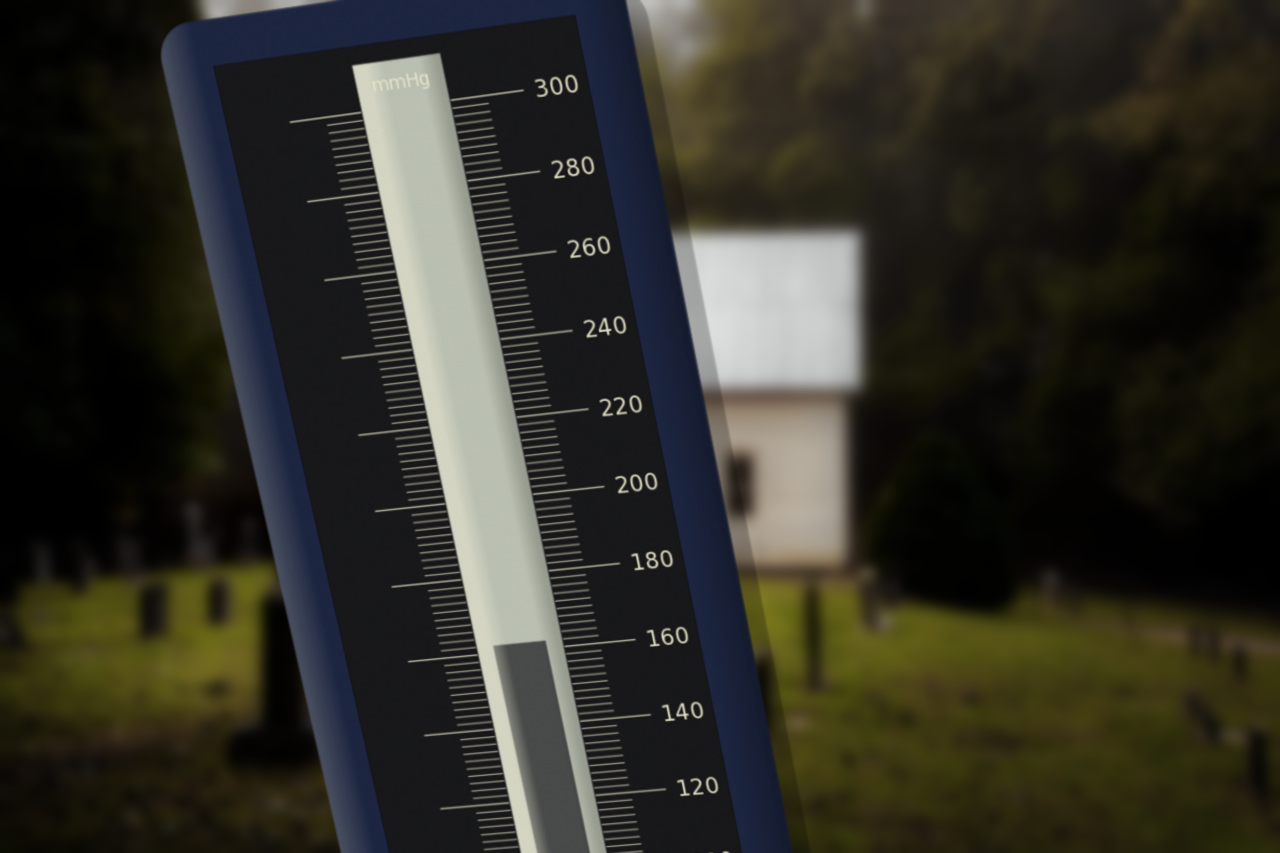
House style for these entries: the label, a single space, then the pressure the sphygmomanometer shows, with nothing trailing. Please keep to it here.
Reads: 162 mmHg
